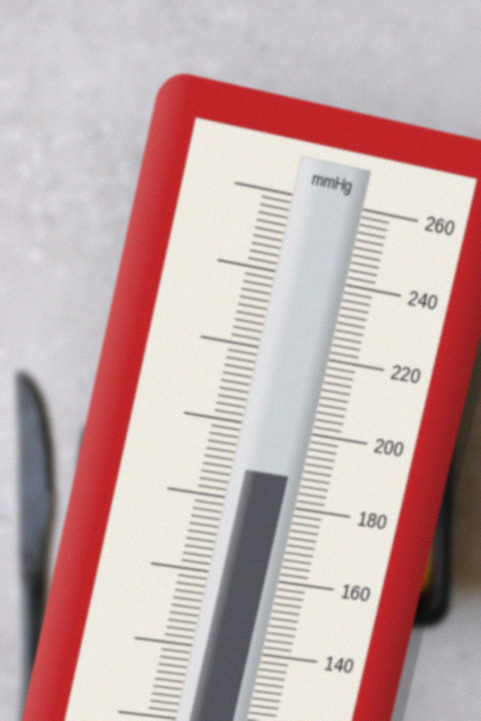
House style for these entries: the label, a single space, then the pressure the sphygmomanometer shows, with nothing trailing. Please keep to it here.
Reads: 188 mmHg
